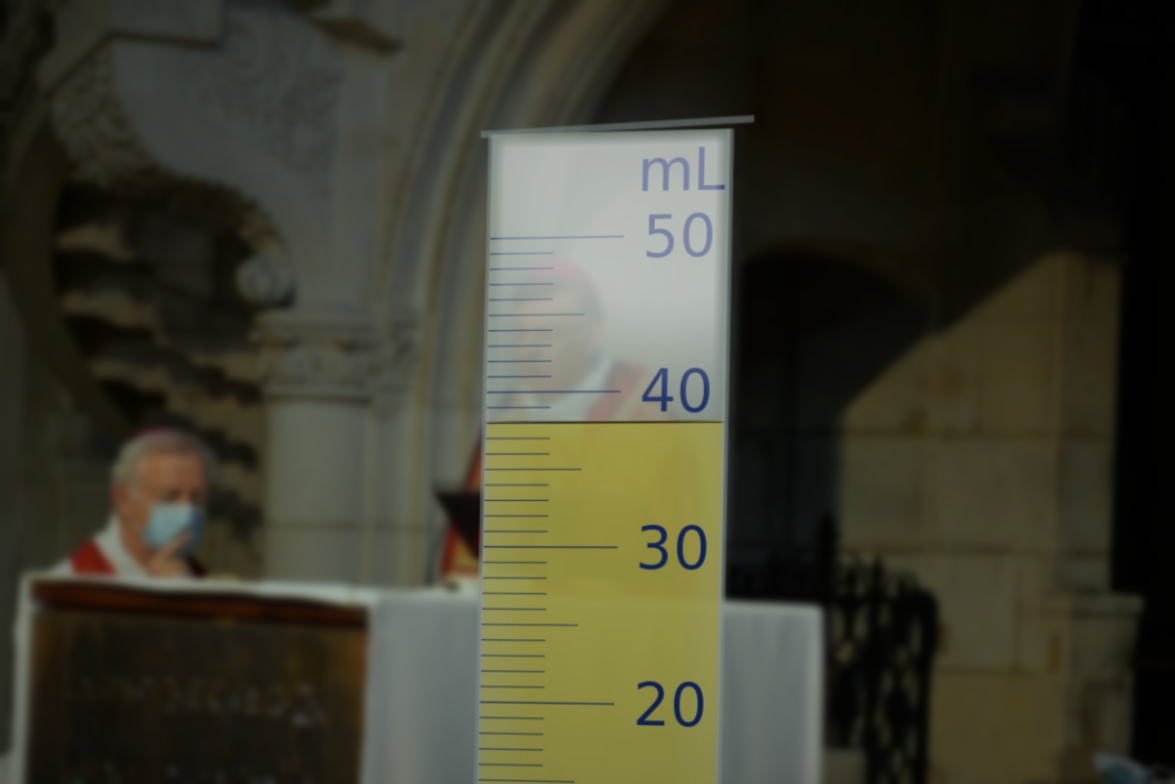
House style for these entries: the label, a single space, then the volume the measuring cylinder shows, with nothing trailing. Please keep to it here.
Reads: 38 mL
